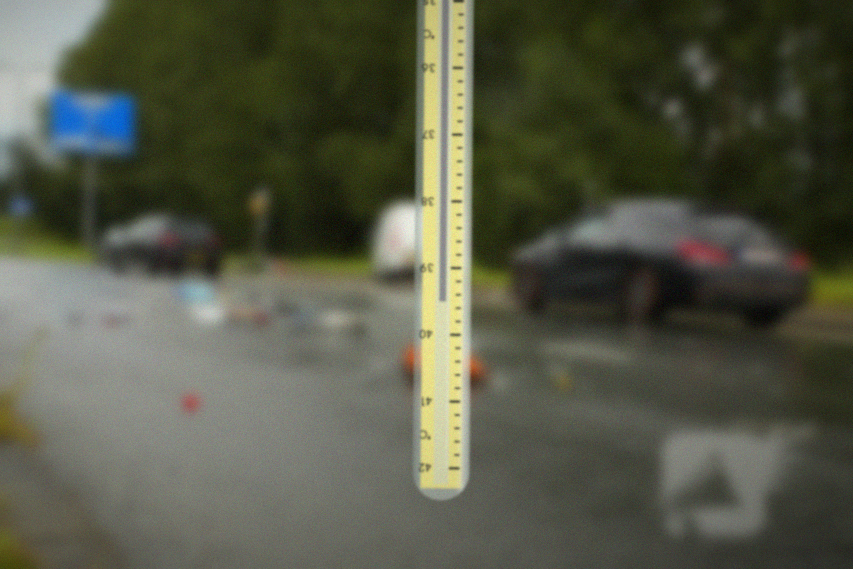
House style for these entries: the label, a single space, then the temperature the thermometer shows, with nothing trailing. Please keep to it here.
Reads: 39.5 °C
